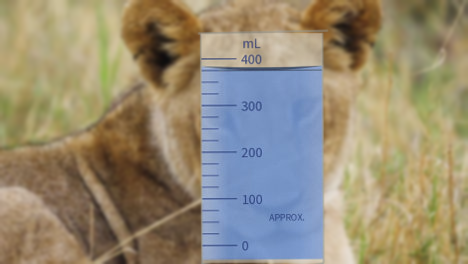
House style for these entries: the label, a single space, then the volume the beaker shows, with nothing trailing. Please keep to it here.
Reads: 375 mL
